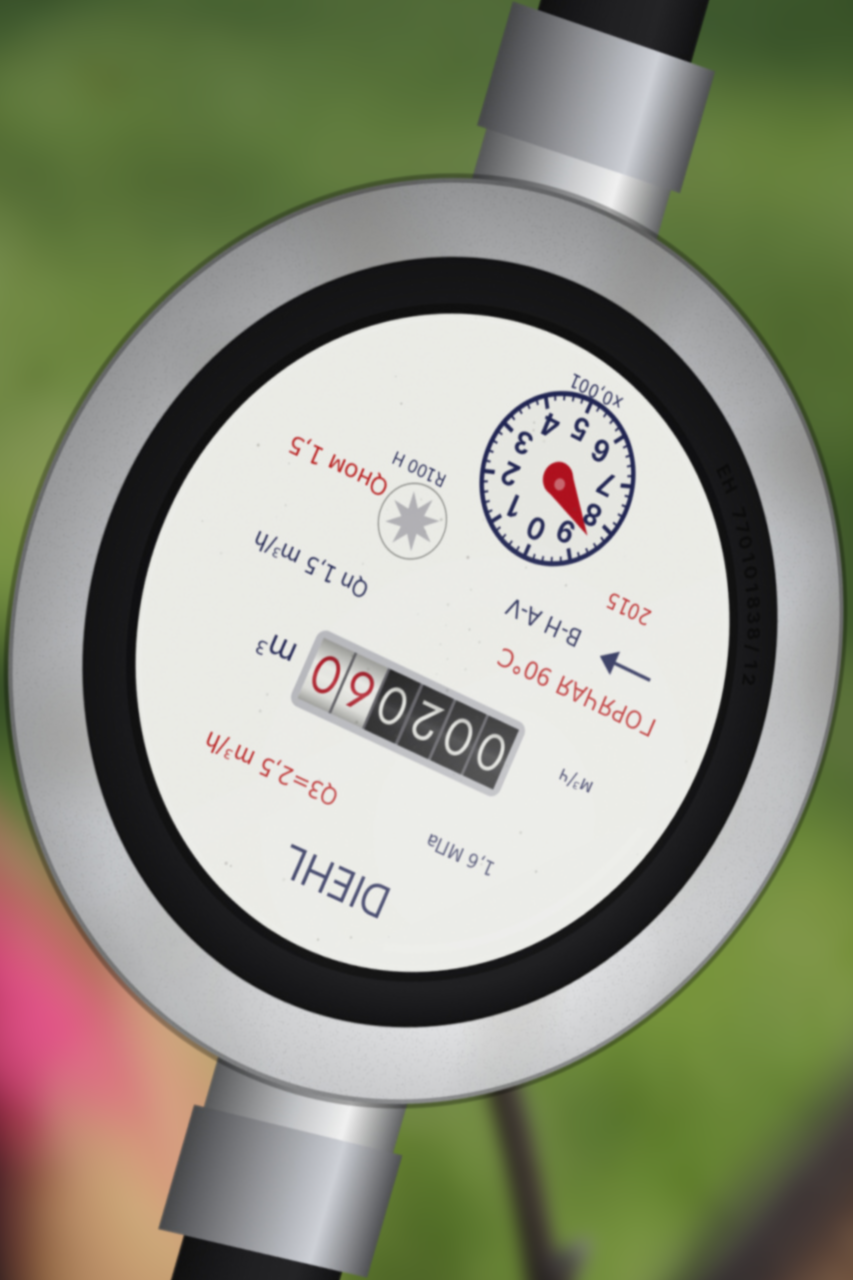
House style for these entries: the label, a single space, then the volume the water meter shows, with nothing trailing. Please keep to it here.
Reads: 20.608 m³
